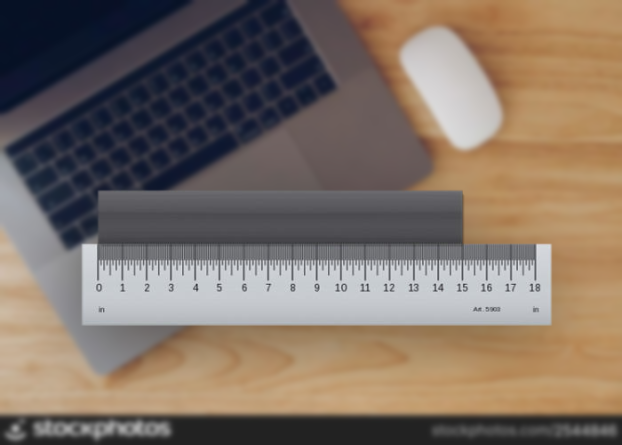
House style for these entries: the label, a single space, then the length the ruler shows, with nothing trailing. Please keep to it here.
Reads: 15 in
